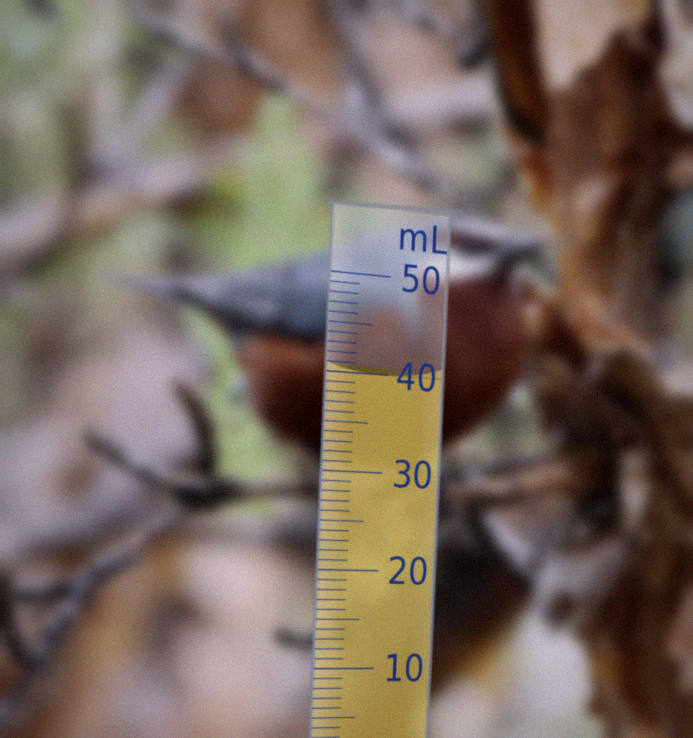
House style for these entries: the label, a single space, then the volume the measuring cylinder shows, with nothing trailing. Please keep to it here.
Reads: 40 mL
